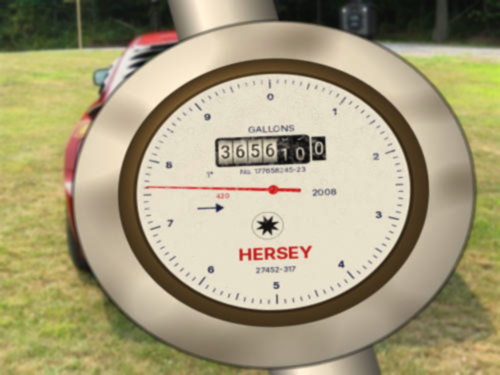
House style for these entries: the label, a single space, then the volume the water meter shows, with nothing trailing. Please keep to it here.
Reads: 3656097.6 gal
